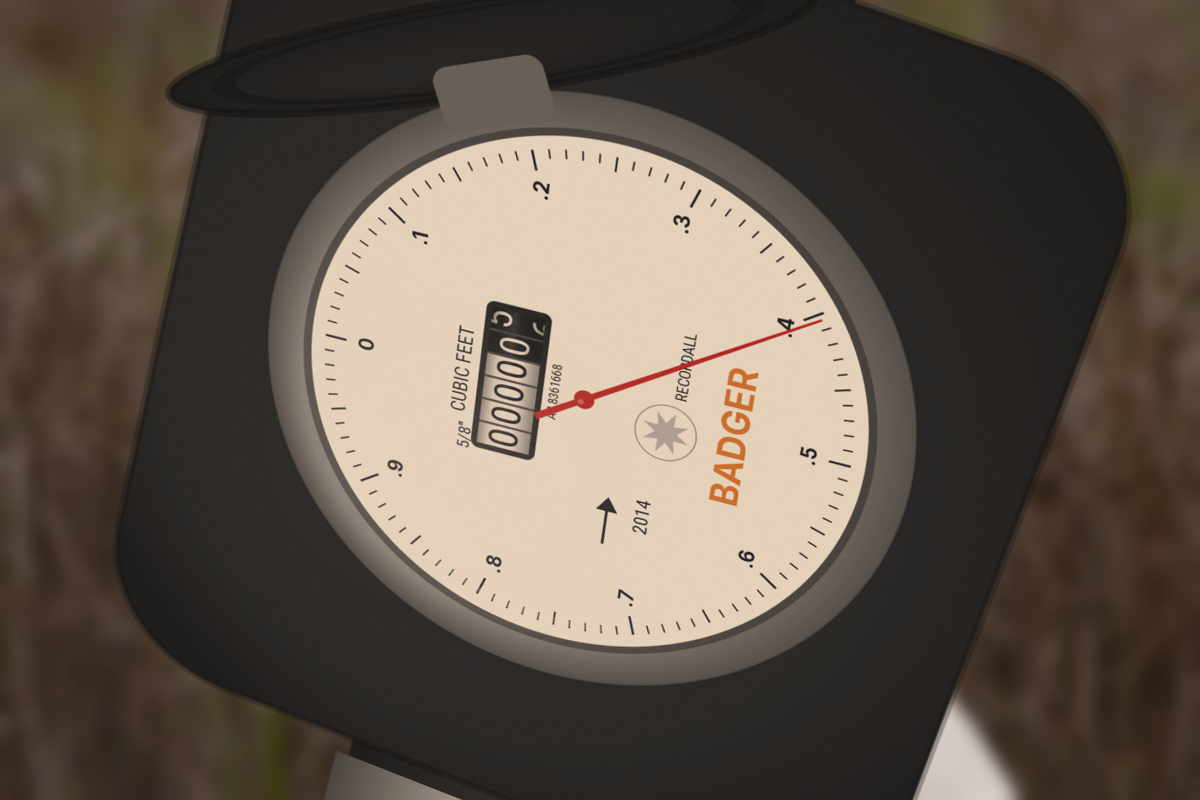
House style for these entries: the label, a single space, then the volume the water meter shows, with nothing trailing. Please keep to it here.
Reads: 5.40 ft³
